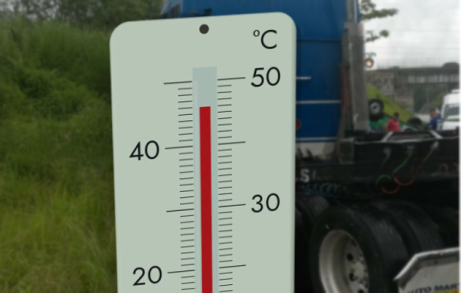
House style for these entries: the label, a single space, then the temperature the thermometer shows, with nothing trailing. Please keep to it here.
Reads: 46 °C
